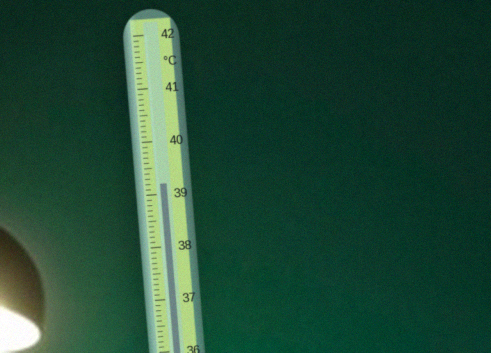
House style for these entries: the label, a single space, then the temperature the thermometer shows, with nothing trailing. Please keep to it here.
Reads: 39.2 °C
